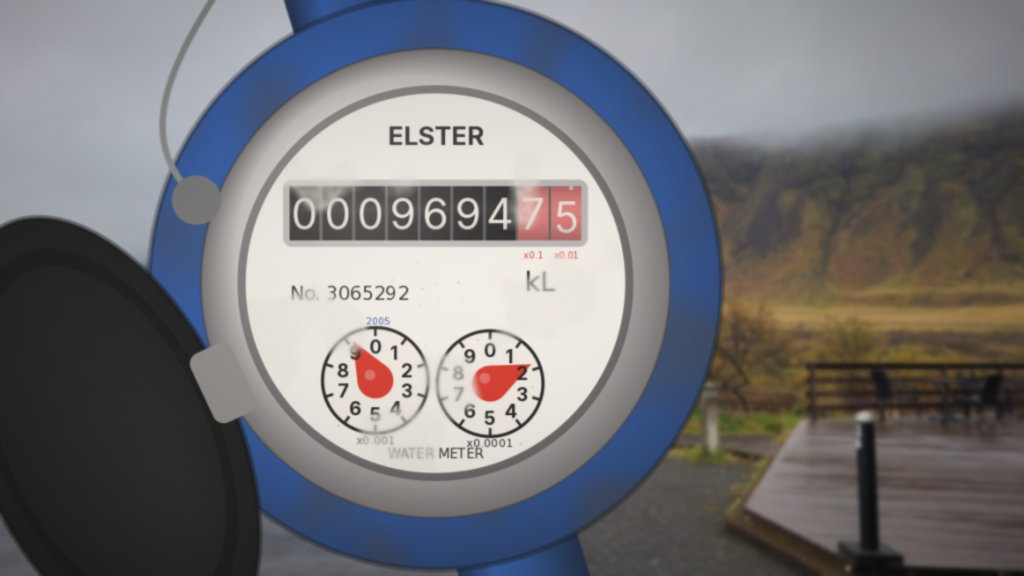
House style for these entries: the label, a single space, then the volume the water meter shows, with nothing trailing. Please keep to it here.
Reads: 9694.7491 kL
